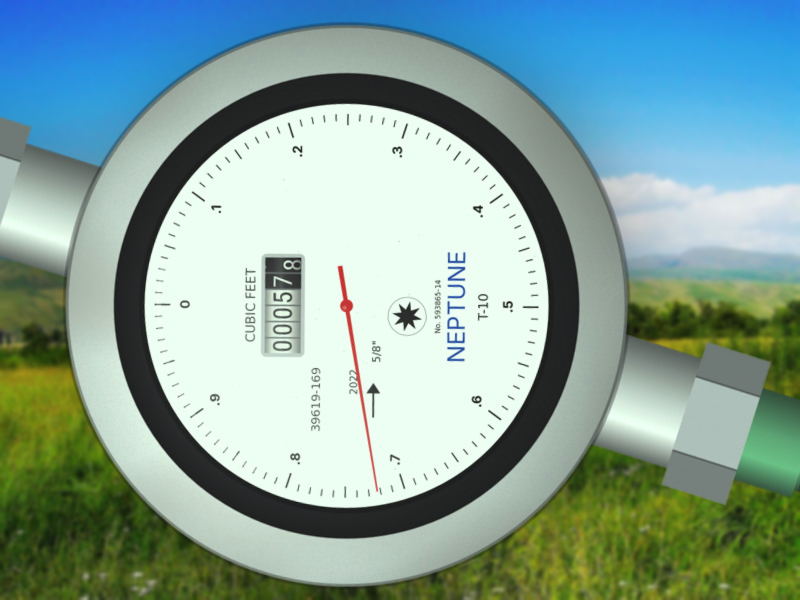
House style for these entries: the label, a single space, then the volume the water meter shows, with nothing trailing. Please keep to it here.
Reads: 577.72 ft³
